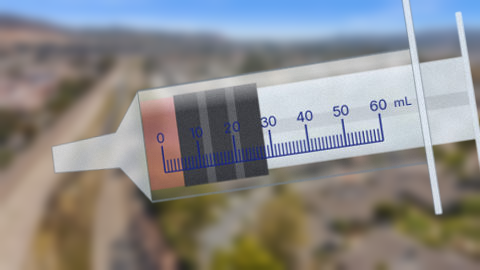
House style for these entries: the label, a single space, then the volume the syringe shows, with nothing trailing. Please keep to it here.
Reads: 5 mL
